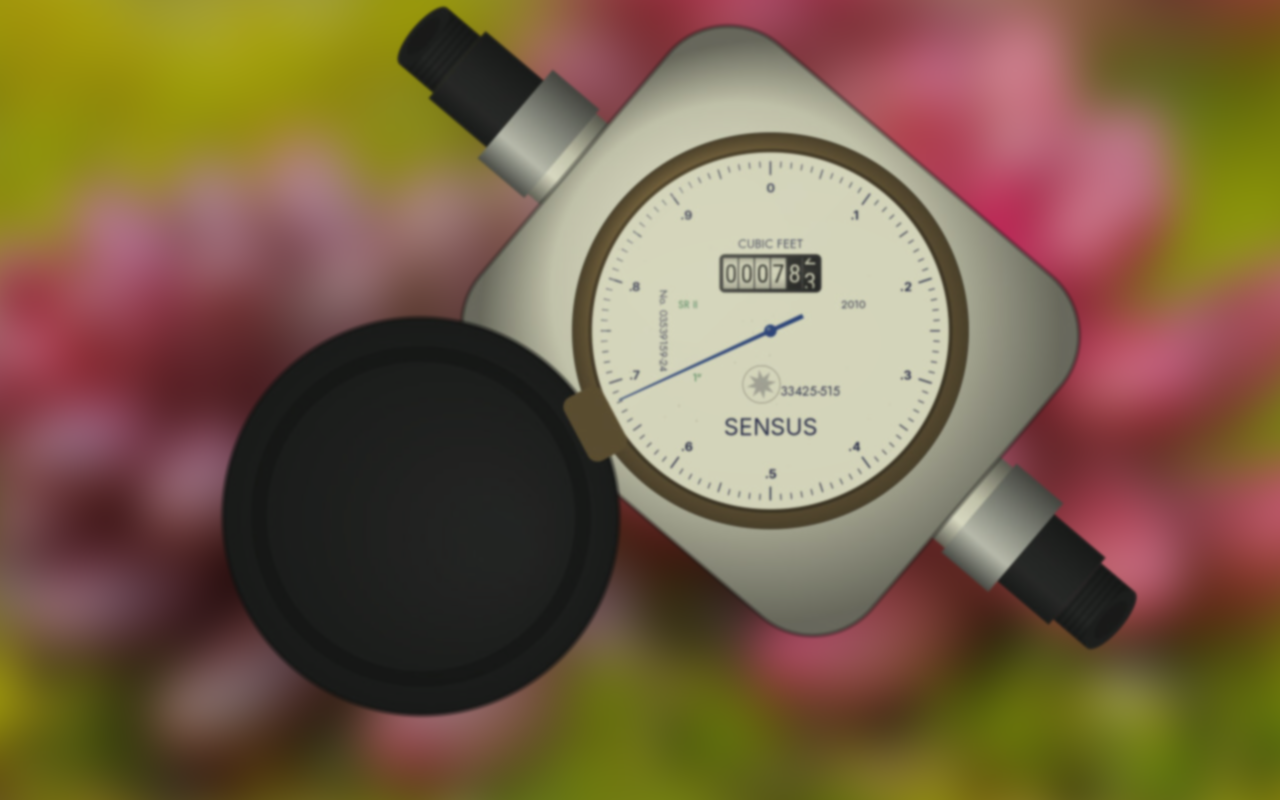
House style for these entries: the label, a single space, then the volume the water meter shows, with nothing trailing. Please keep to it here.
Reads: 782.68 ft³
